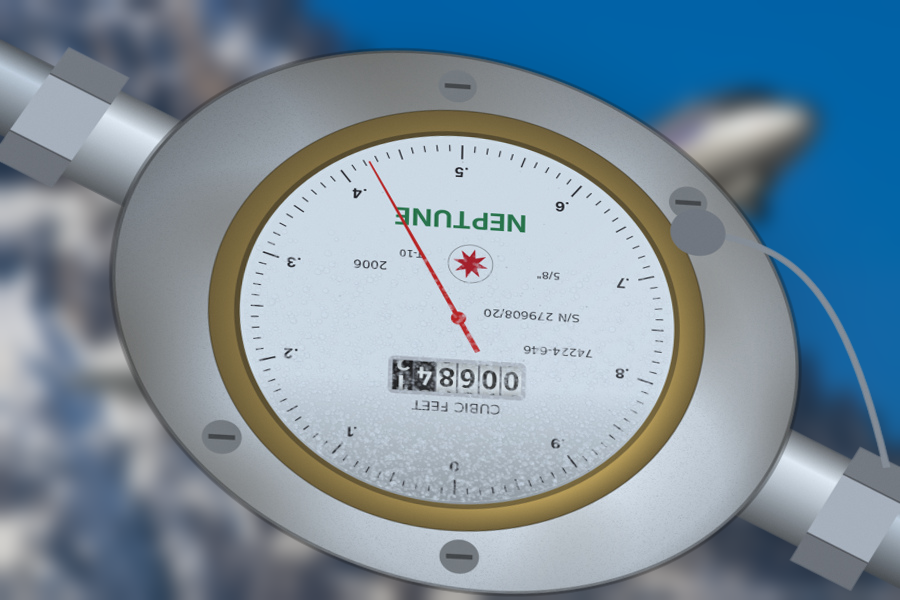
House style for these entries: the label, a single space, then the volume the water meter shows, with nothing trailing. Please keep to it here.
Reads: 6841.42 ft³
